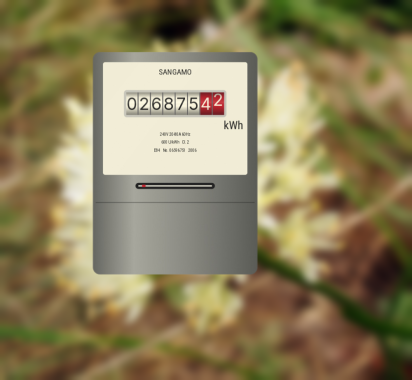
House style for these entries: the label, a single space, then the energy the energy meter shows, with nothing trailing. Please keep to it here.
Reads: 26875.42 kWh
